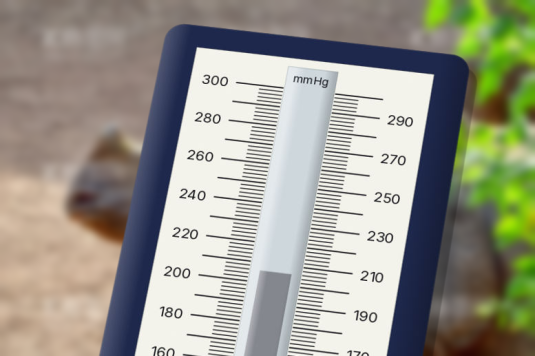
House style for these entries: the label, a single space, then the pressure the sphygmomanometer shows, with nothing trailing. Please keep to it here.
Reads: 206 mmHg
